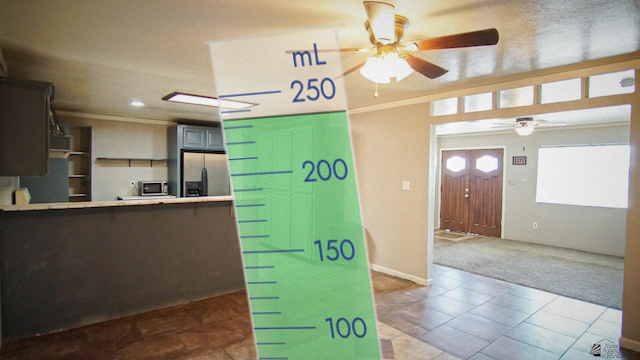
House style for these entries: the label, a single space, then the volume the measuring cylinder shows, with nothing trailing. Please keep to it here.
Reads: 235 mL
